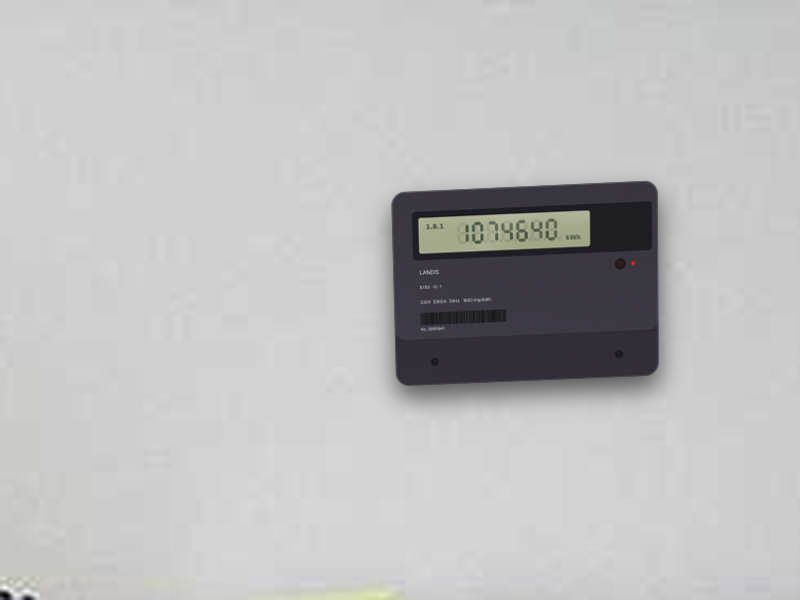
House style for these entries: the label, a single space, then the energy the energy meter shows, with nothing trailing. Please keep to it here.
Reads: 1074640 kWh
